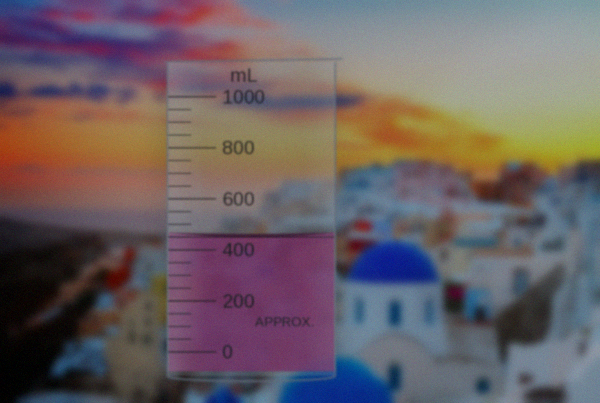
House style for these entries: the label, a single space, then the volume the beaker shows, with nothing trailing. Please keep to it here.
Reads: 450 mL
